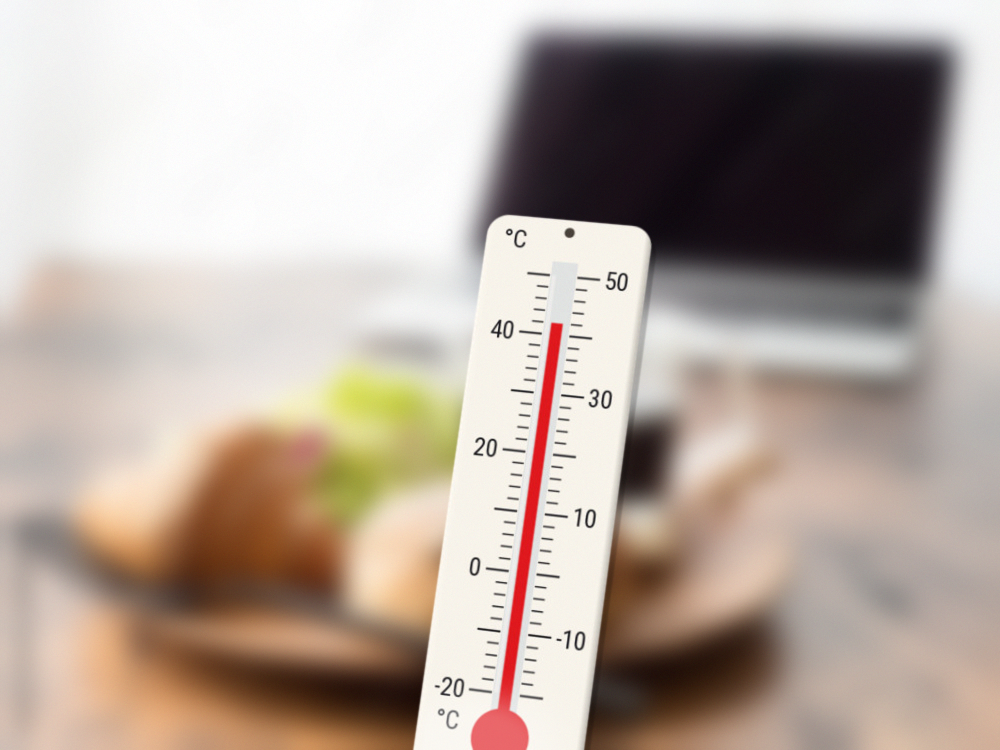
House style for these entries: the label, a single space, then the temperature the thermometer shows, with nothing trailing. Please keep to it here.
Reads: 42 °C
